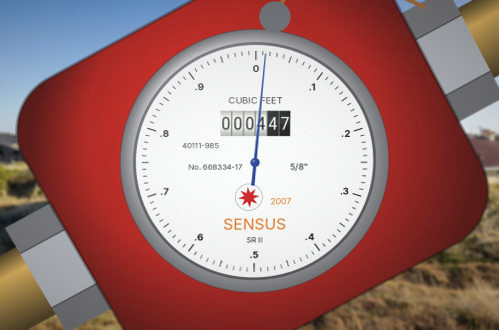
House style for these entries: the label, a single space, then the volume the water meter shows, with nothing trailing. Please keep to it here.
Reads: 447.01 ft³
